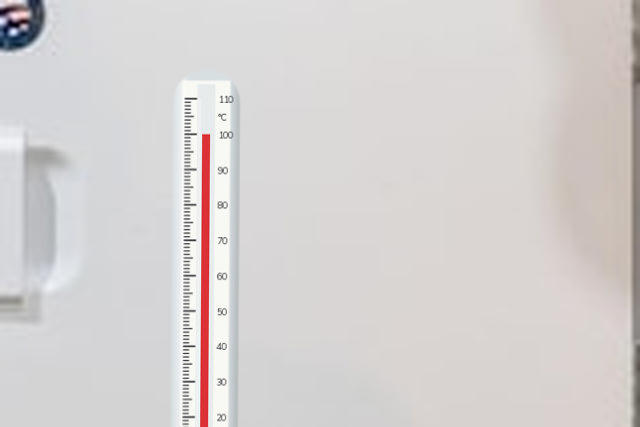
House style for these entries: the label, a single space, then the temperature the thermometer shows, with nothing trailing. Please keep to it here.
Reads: 100 °C
